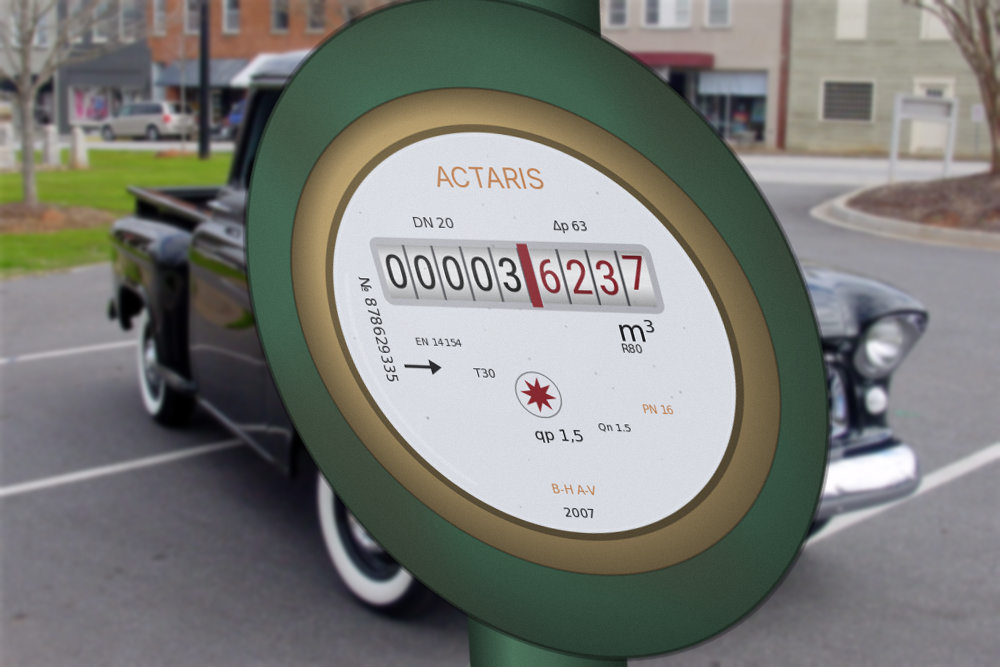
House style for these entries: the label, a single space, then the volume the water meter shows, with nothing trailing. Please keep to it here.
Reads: 3.6237 m³
